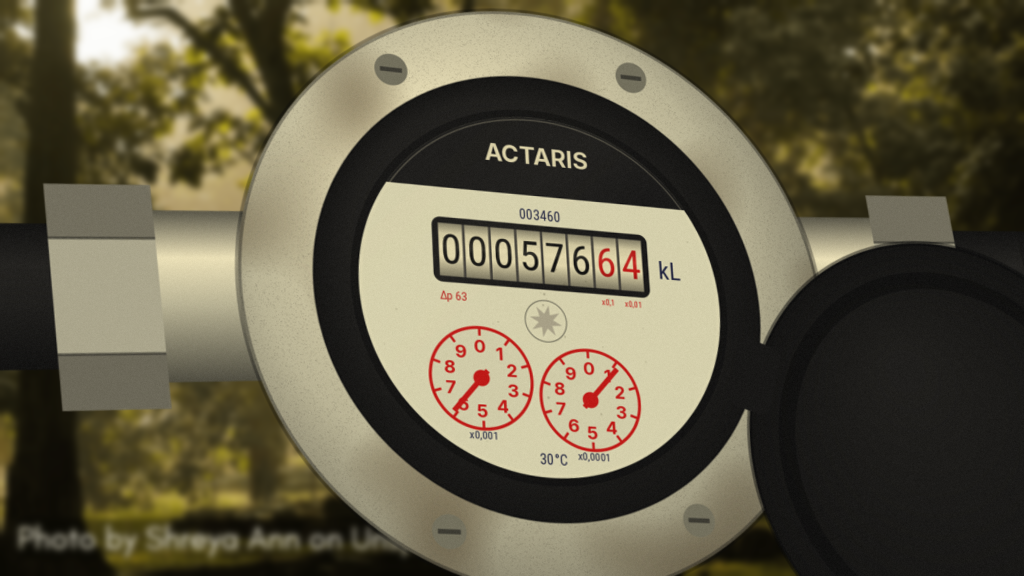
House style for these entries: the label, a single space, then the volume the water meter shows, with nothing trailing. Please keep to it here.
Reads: 576.6461 kL
